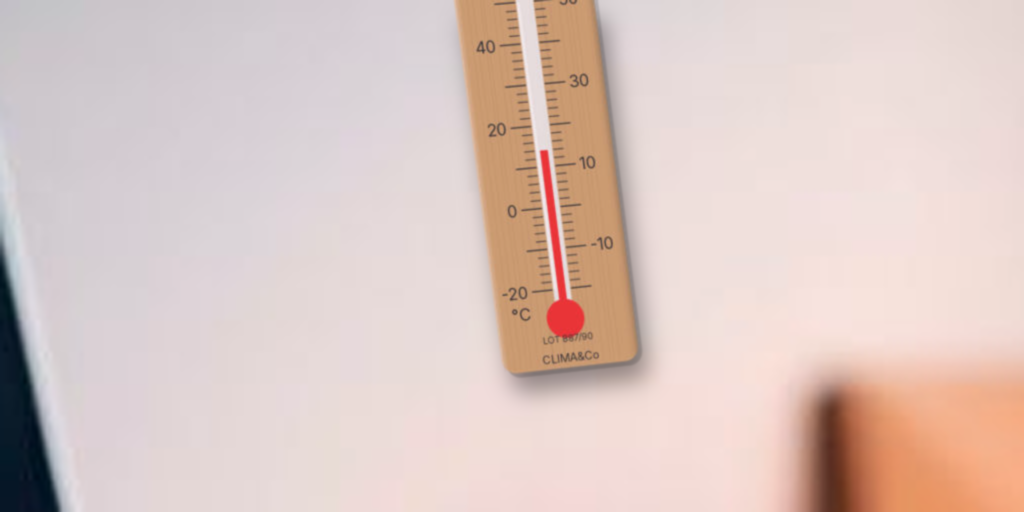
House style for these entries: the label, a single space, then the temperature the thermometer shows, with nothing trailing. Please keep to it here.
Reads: 14 °C
